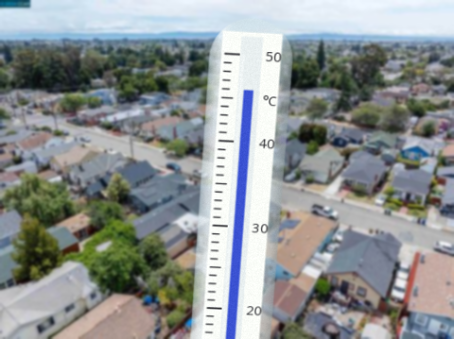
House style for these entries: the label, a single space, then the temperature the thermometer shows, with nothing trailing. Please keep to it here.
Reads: 46 °C
